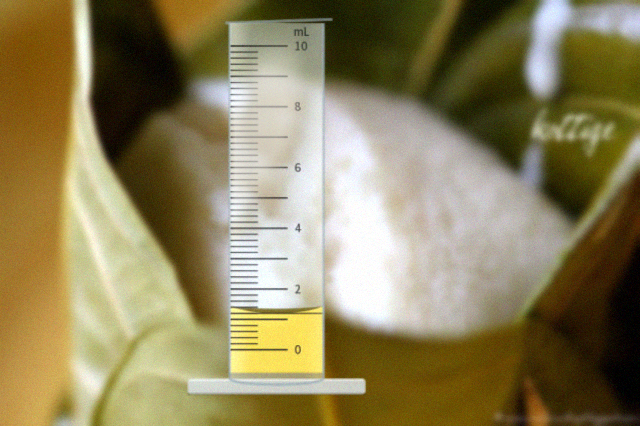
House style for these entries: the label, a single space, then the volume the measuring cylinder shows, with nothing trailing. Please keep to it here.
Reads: 1.2 mL
